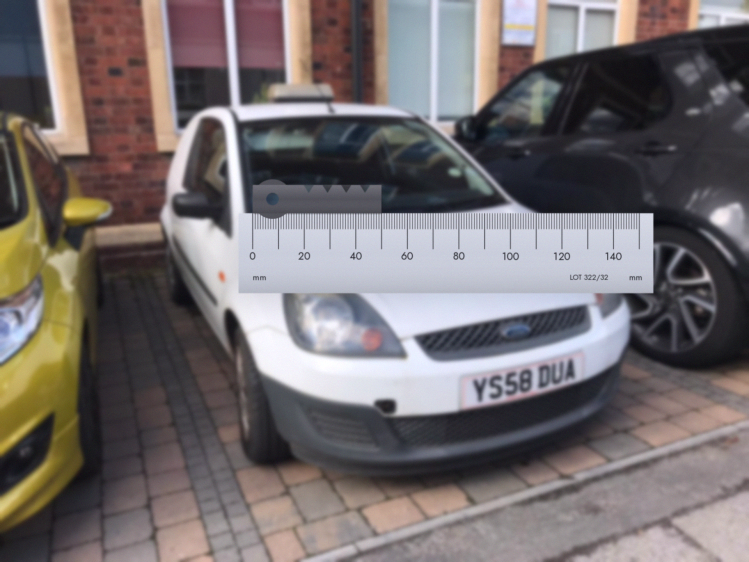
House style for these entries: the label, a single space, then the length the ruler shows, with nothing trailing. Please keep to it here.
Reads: 50 mm
